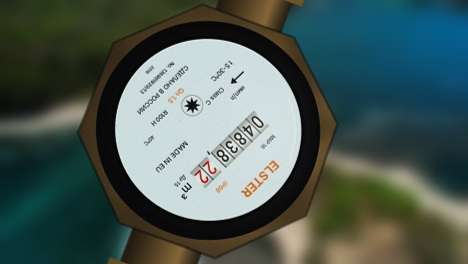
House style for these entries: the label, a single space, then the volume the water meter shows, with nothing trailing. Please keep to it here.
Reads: 4838.22 m³
